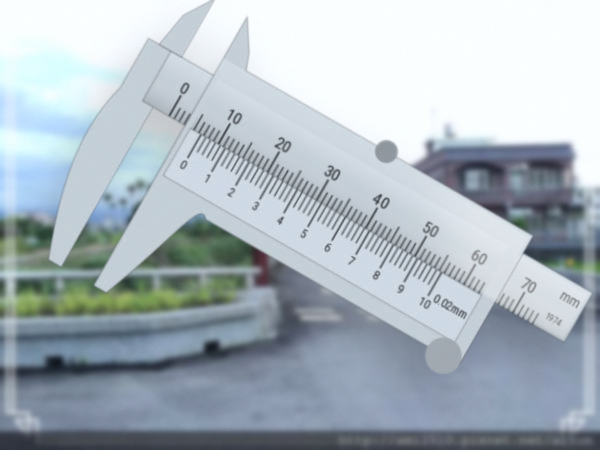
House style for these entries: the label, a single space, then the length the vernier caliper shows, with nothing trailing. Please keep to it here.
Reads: 6.5 mm
